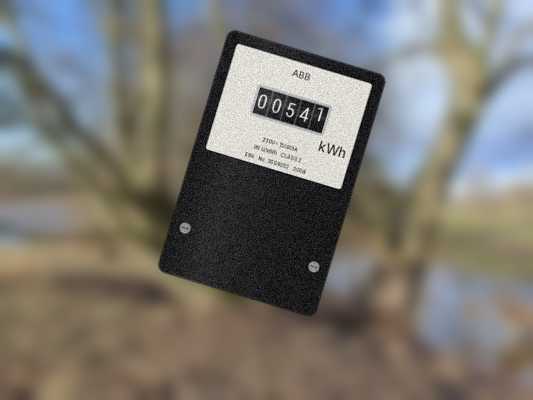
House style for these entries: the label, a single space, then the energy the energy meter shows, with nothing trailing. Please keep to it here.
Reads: 541 kWh
